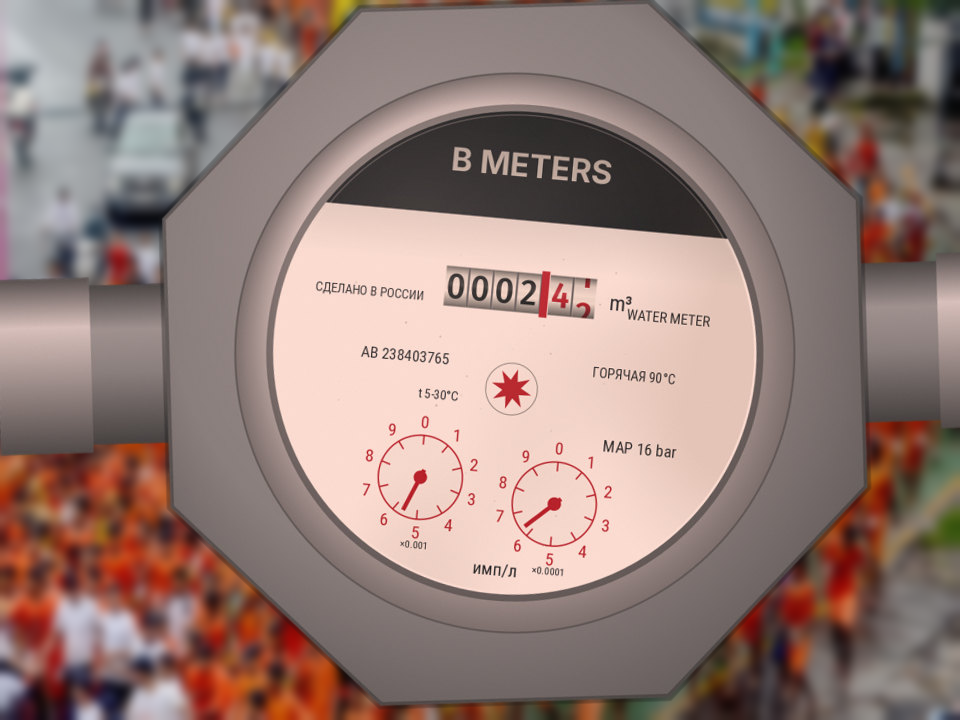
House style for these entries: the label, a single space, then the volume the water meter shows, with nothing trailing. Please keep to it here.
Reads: 2.4156 m³
